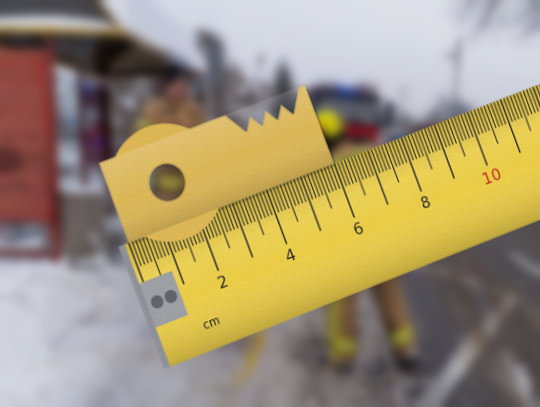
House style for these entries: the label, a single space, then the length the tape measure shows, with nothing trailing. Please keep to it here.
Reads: 6 cm
